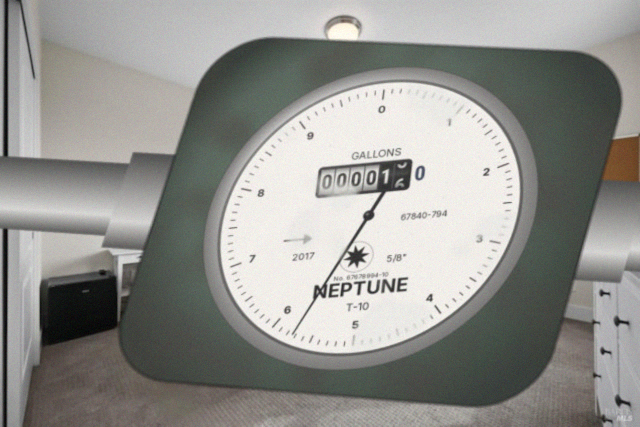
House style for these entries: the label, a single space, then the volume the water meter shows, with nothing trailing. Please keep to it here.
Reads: 155.7 gal
